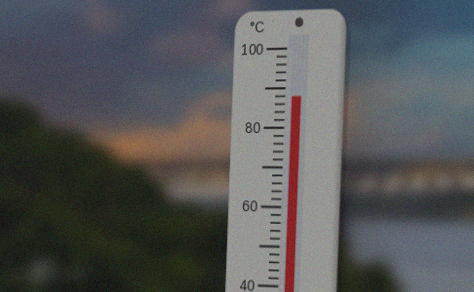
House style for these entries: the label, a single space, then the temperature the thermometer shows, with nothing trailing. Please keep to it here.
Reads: 88 °C
